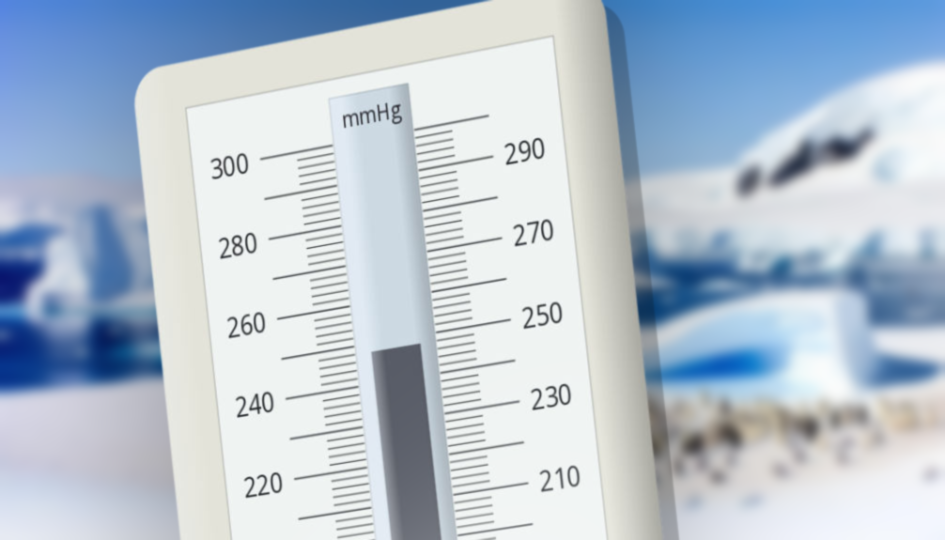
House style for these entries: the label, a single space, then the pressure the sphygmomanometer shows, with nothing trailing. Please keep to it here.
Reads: 248 mmHg
